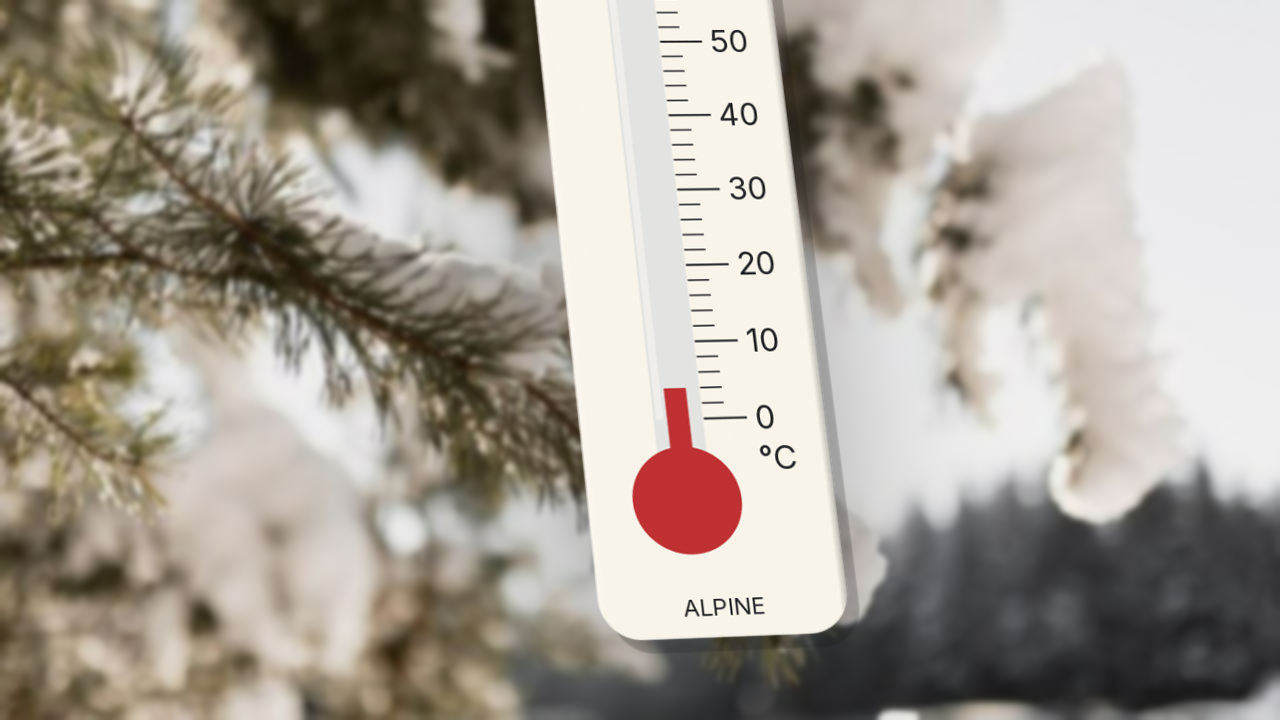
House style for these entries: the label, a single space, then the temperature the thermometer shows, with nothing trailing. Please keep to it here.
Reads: 4 °C
